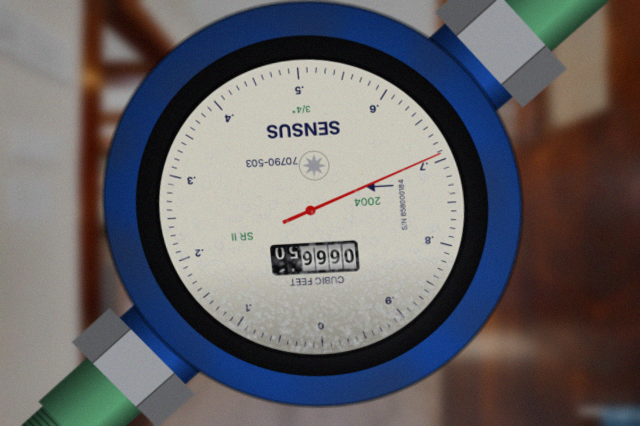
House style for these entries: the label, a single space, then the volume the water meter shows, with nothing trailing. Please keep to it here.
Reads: 66649.69 ft³
